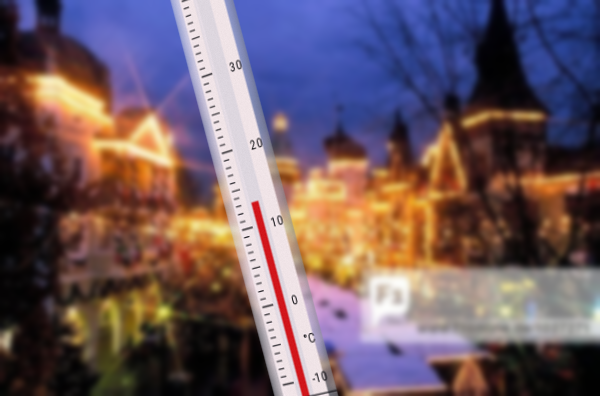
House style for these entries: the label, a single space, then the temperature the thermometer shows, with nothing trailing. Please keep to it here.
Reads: 13 °C
